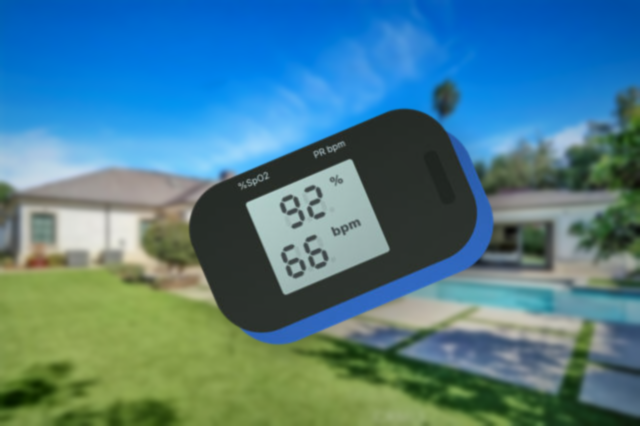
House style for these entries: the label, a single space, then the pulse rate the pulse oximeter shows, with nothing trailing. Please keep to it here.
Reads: 66 bpm
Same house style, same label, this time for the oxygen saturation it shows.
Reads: 92 %
